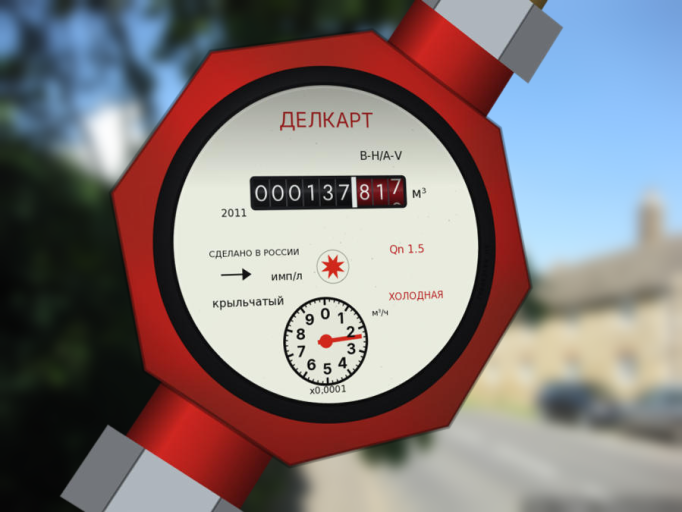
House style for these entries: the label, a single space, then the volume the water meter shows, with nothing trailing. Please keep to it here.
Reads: 137.8172 m³
